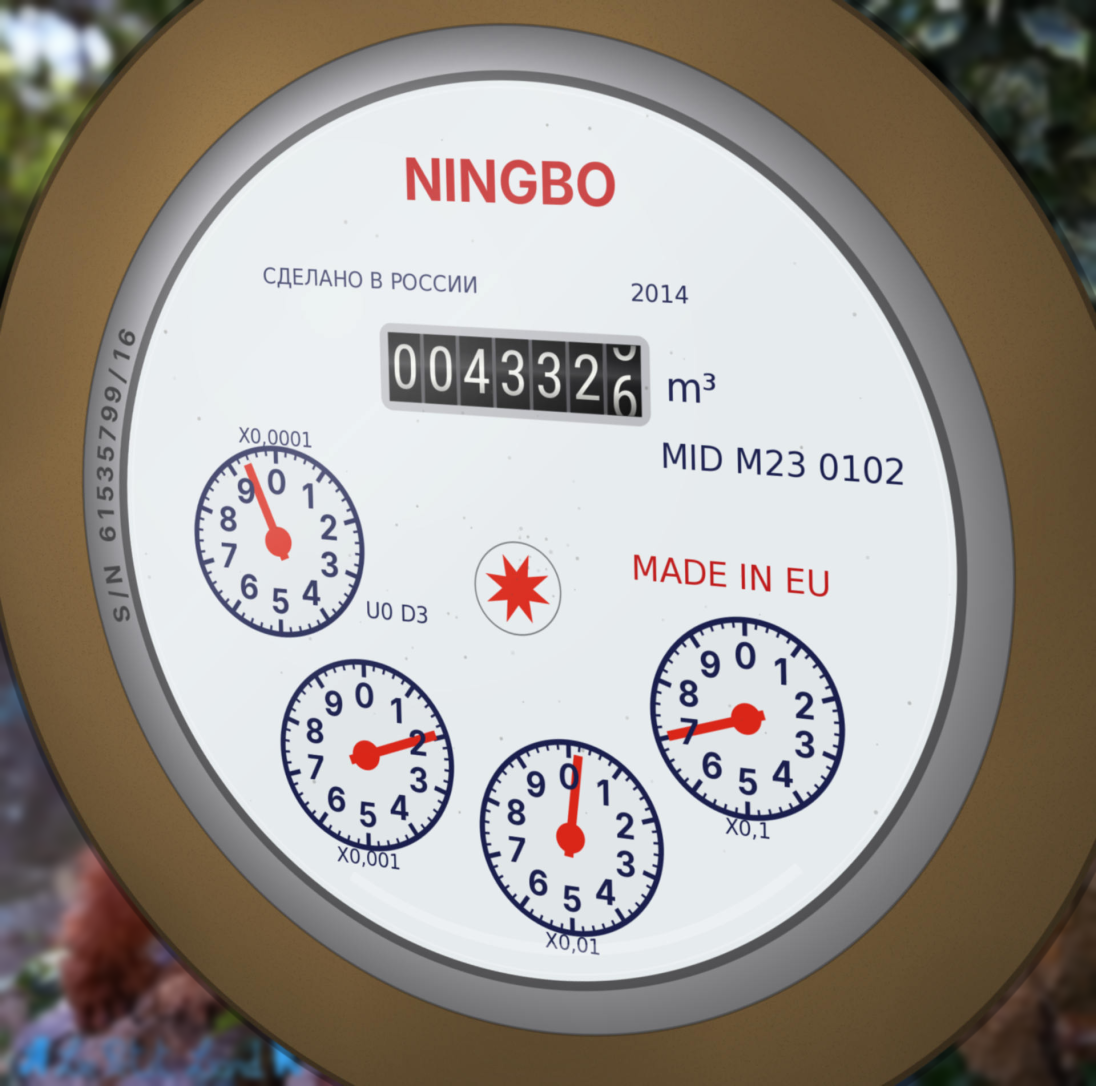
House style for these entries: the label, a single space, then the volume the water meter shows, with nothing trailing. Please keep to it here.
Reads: 43325.7019 m³
